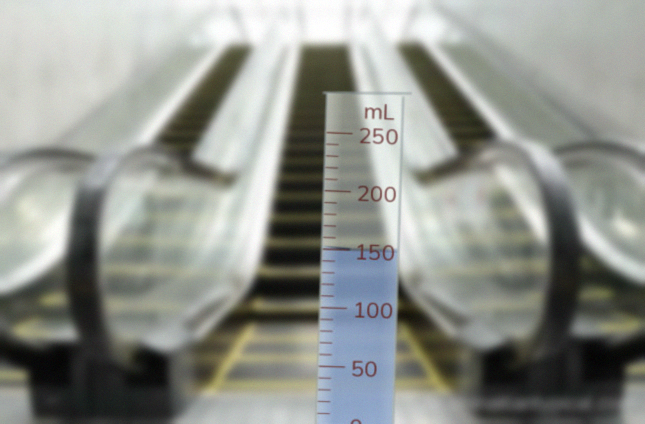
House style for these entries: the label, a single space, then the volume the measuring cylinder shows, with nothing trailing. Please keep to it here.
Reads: 150 mL
